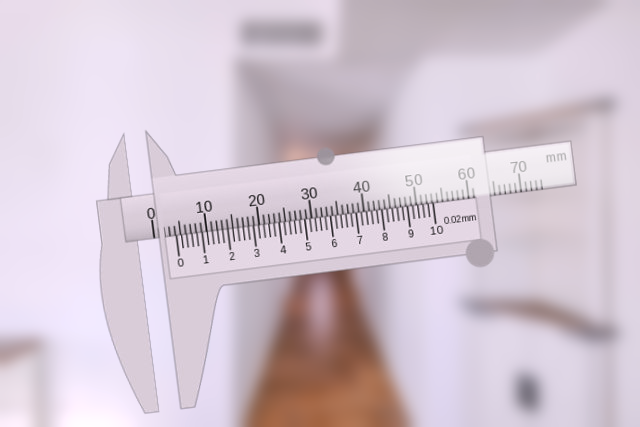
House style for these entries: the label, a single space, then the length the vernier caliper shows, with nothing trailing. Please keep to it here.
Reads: 4.2 mm
